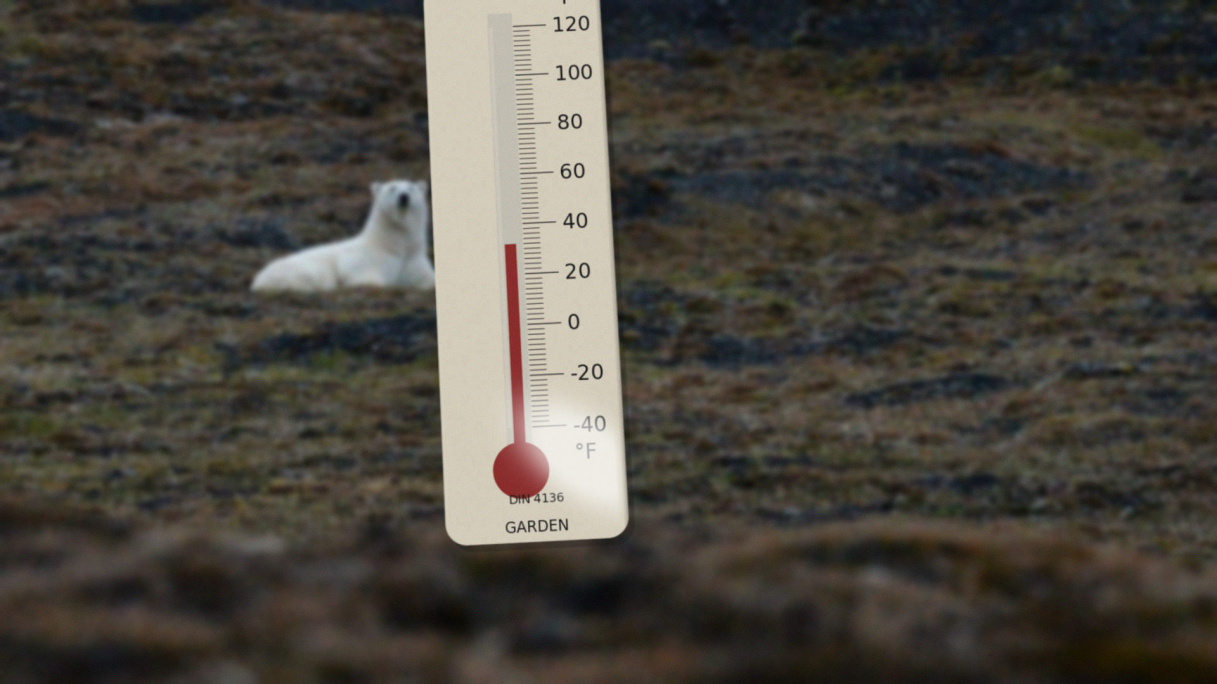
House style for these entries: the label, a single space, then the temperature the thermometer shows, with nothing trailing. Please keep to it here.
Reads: 32 °F
